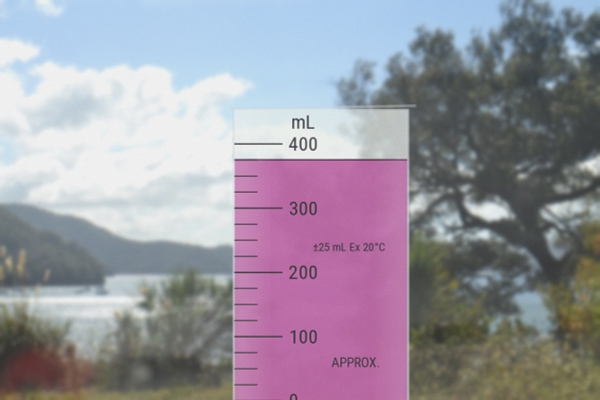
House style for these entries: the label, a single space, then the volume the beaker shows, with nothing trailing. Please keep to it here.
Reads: 375 mL
